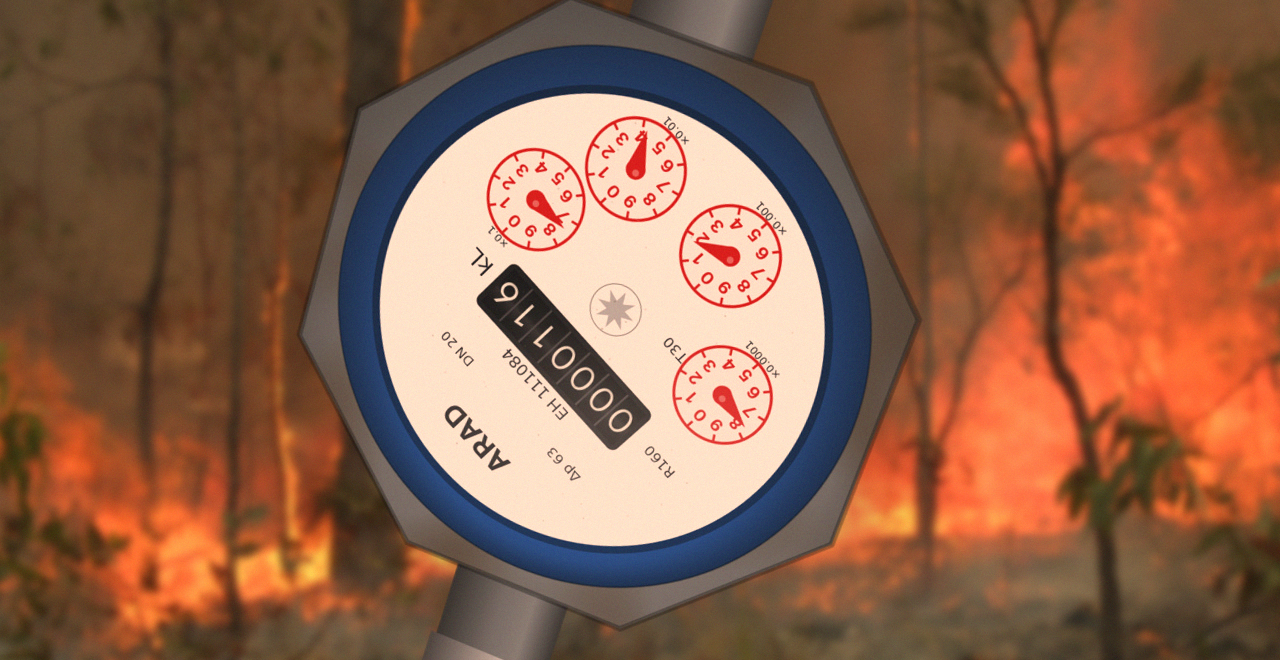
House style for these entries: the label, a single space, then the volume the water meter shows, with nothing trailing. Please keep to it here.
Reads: 116.7417 kL
